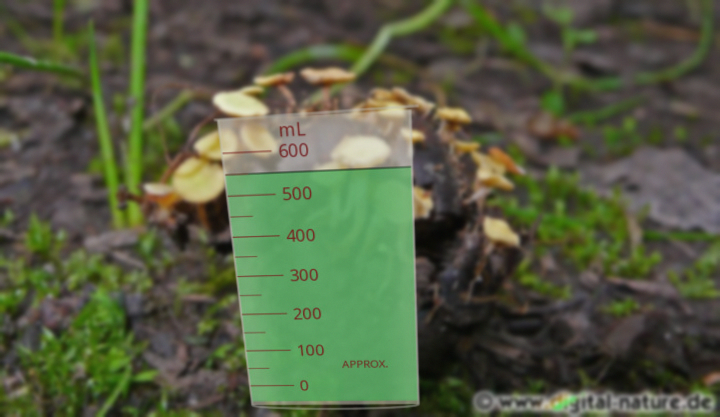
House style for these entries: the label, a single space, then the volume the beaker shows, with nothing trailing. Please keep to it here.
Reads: 550 mL
